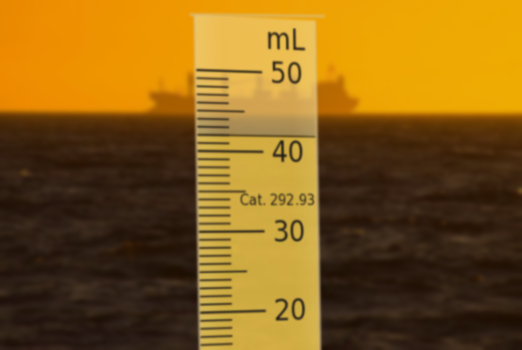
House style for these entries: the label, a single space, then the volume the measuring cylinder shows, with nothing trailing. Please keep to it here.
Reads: 42 mL
